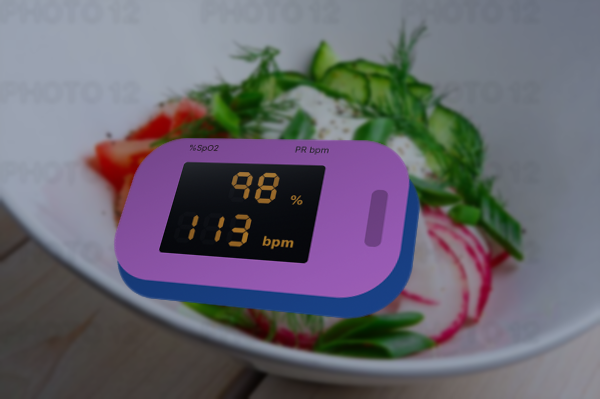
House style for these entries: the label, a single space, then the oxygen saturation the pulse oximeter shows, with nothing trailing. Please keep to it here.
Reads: 98 %
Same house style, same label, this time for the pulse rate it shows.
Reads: 113 bpm
